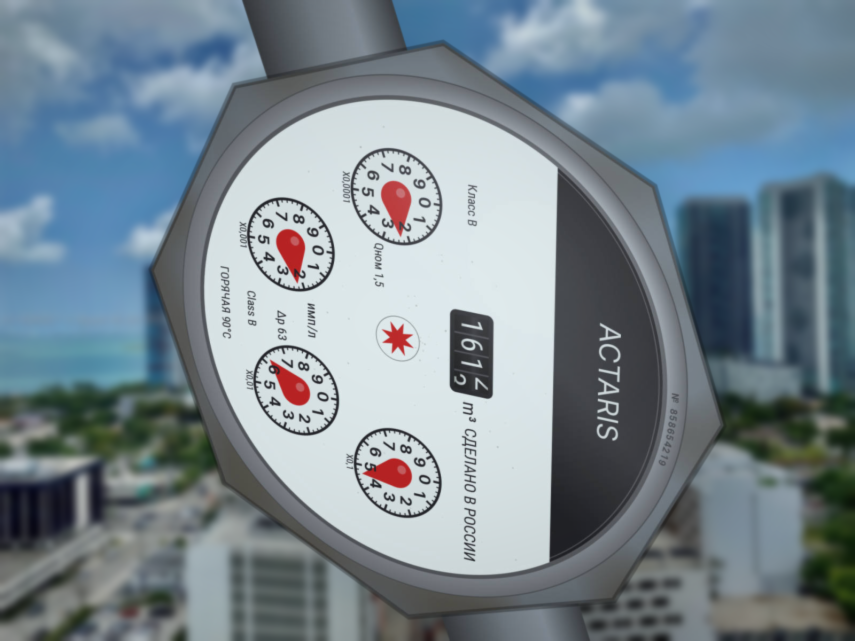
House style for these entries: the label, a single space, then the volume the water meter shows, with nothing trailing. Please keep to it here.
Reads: 1612.4622 m³
